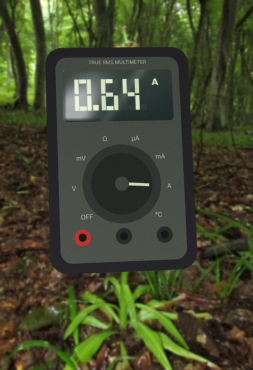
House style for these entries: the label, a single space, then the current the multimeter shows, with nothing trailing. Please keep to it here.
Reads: 0.64 A
